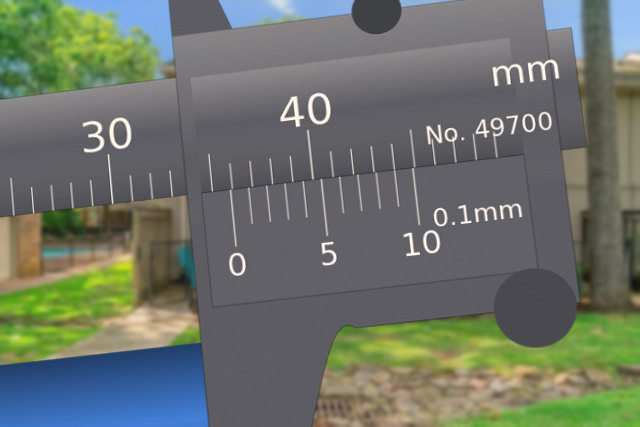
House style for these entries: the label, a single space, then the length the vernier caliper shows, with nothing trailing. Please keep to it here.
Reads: 35.9 mm
